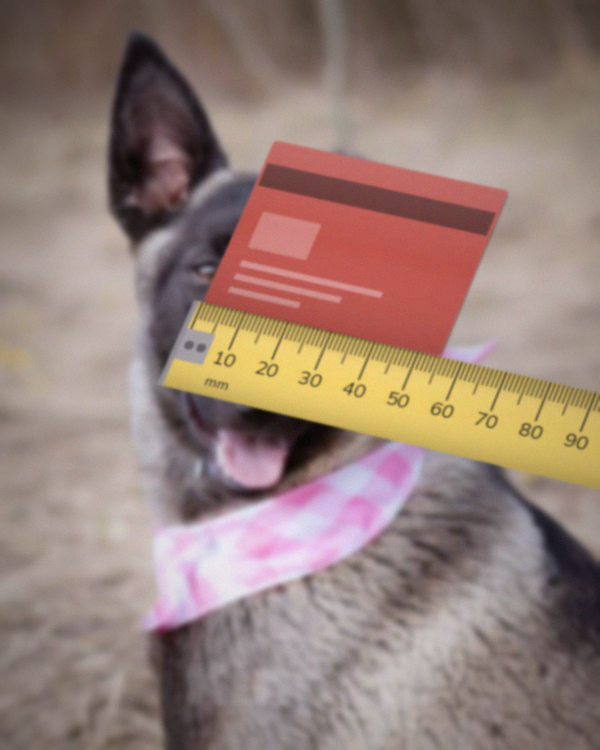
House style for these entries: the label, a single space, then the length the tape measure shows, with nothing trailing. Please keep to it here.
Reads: 55 mm
